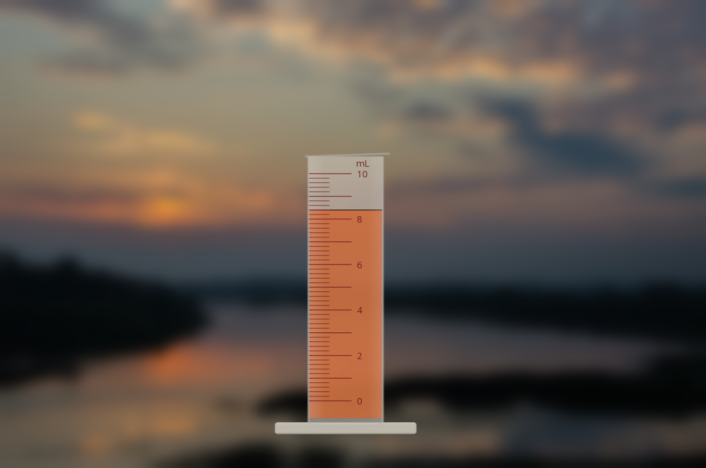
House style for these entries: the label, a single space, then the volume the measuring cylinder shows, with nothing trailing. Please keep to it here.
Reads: 8.4 mL
